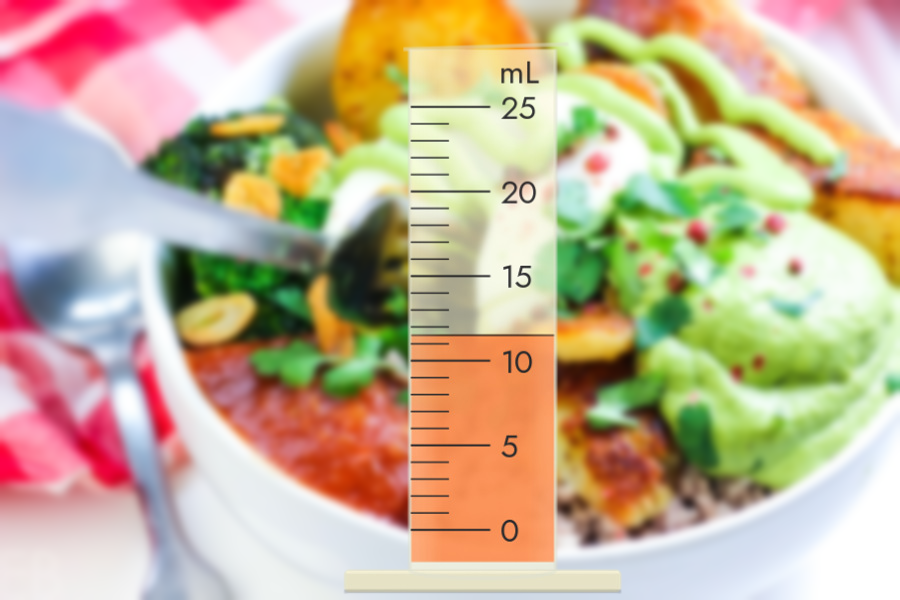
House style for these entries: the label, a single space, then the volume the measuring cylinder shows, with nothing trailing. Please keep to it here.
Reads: 11.5 mL
